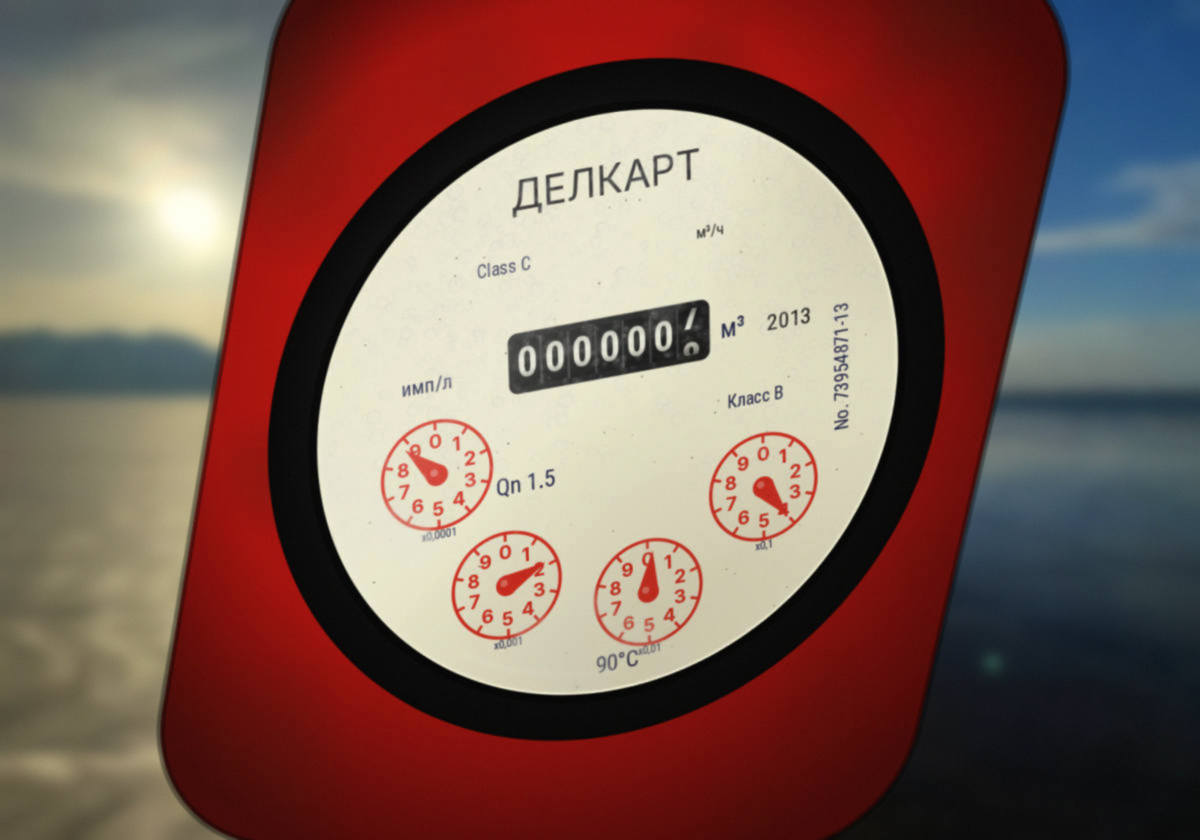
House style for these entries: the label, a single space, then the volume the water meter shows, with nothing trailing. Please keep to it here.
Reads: 7.4018 m³
